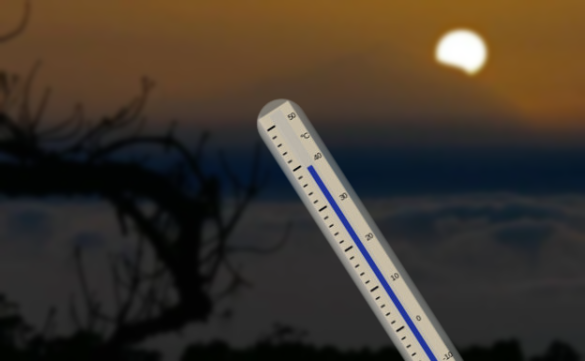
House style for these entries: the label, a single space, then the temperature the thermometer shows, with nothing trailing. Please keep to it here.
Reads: 39 °C
